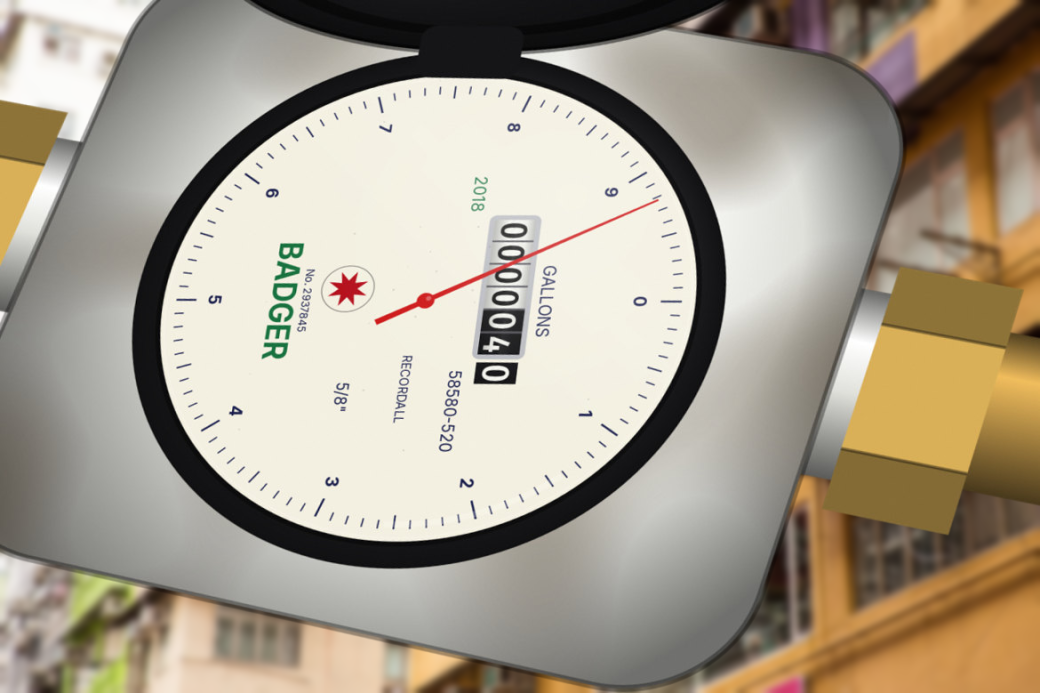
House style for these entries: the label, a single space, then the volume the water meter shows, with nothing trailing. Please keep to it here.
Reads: 39.2 gal
